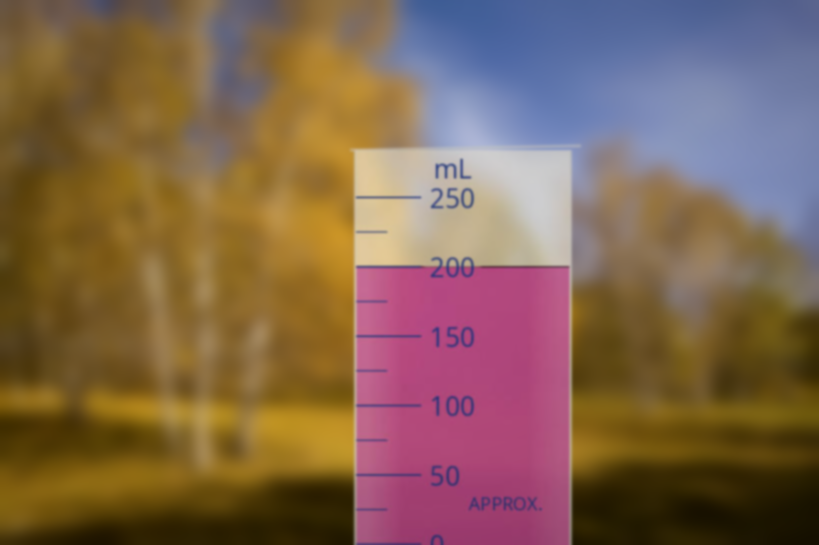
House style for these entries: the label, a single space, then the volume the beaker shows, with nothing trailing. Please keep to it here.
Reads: 200 mL
